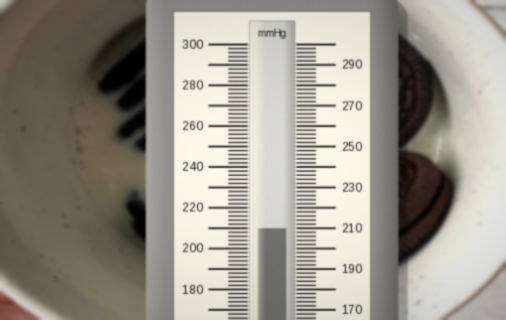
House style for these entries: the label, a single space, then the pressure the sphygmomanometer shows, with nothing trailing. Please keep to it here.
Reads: 210 mmHg
